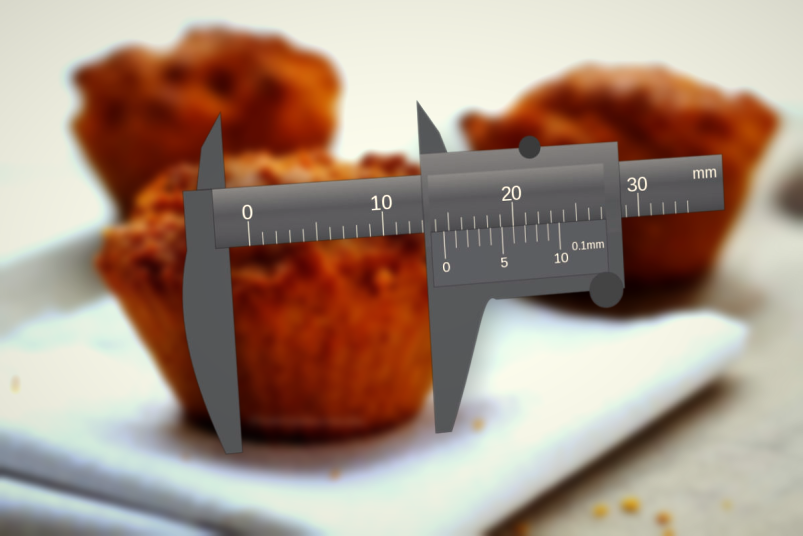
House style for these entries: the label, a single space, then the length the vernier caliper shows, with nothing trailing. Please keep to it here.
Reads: 14.6 mm
